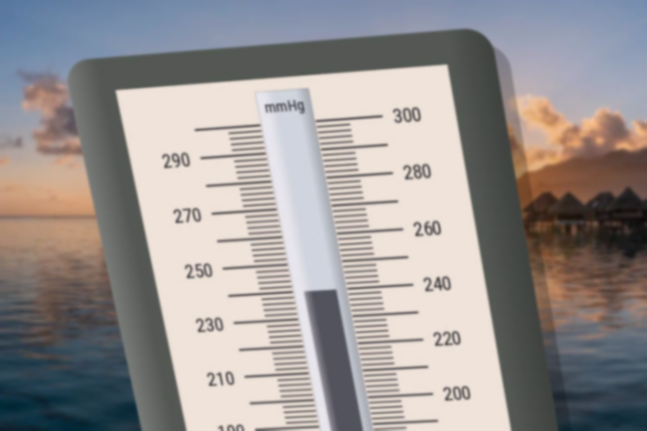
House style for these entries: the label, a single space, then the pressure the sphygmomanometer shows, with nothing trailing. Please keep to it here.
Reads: 240 mmHg
